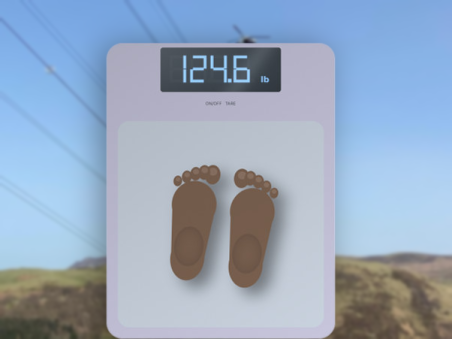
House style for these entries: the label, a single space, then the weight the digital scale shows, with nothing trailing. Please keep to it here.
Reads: 124.6 lb
